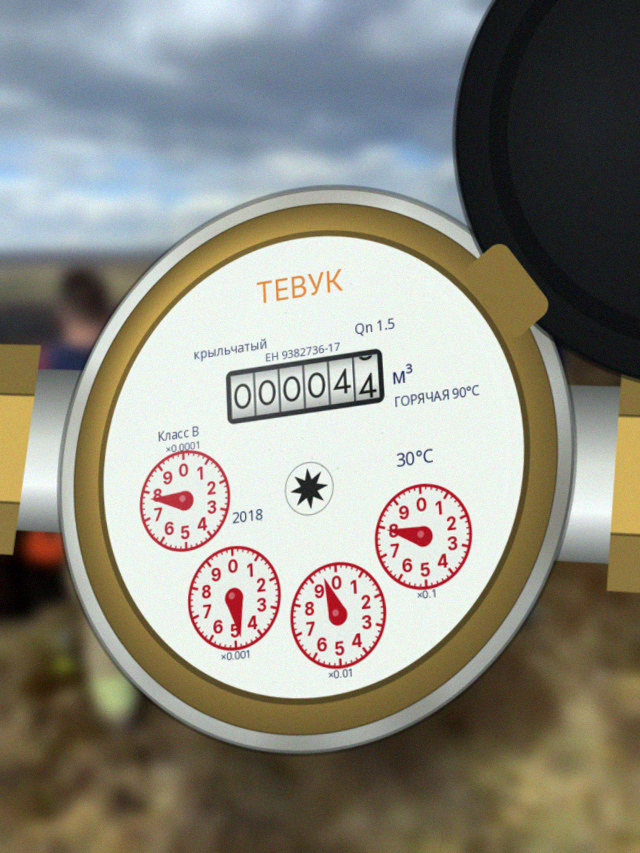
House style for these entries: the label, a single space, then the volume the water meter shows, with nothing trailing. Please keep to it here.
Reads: 43.7947 m³
